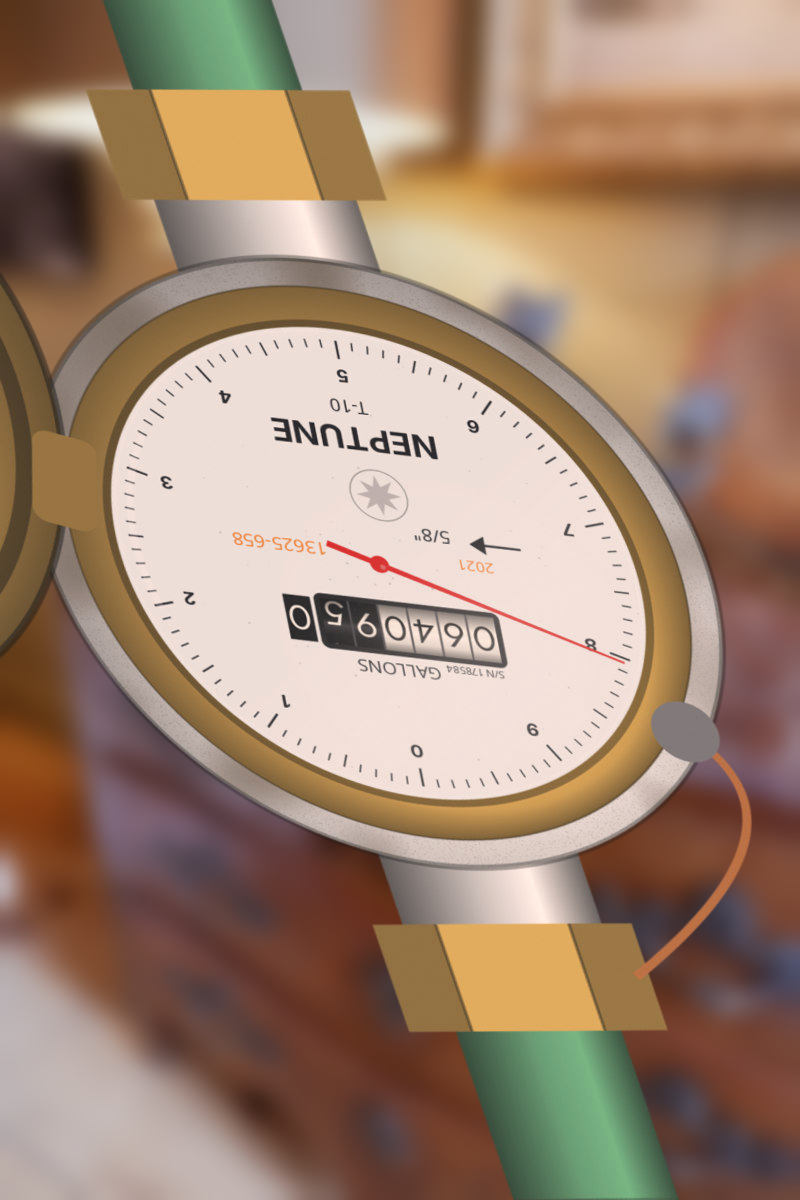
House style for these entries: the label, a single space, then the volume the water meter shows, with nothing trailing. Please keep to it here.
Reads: 640948.0 gal
